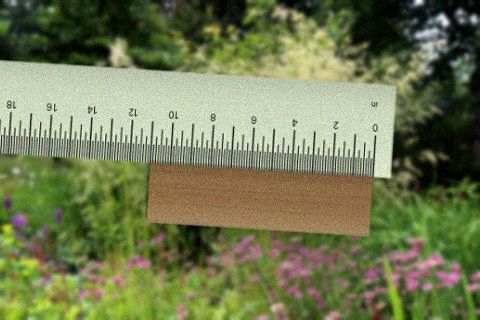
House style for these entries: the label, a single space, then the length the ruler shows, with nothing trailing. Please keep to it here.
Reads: 11 in
